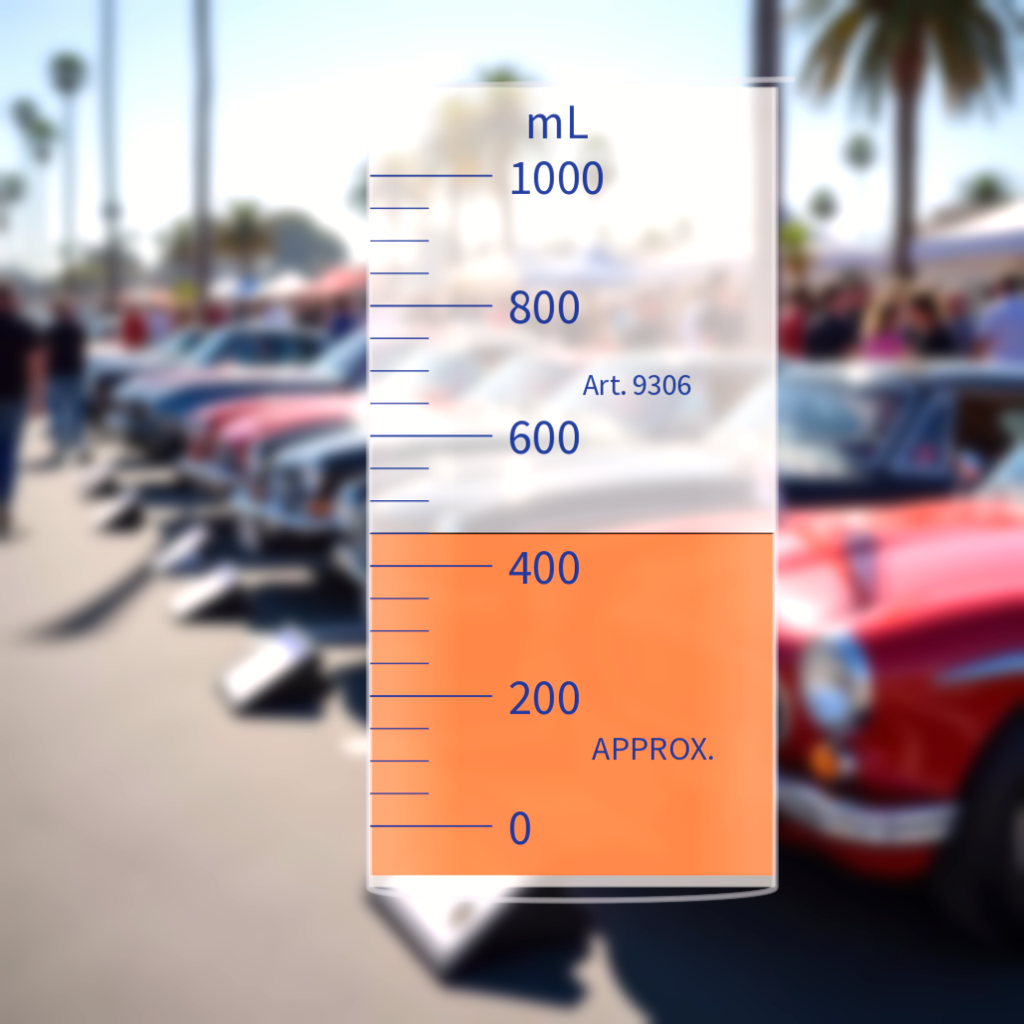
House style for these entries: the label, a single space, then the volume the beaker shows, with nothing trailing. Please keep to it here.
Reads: 450 mL
